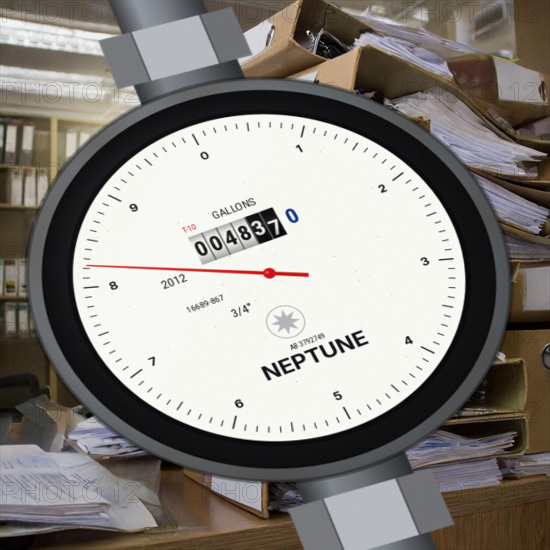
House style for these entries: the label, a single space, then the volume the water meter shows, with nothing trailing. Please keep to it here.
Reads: 48368.2 gal
